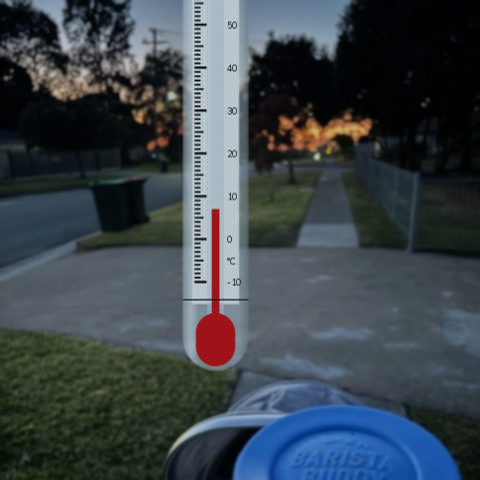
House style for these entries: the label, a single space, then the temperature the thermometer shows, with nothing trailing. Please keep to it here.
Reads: 7 °C
